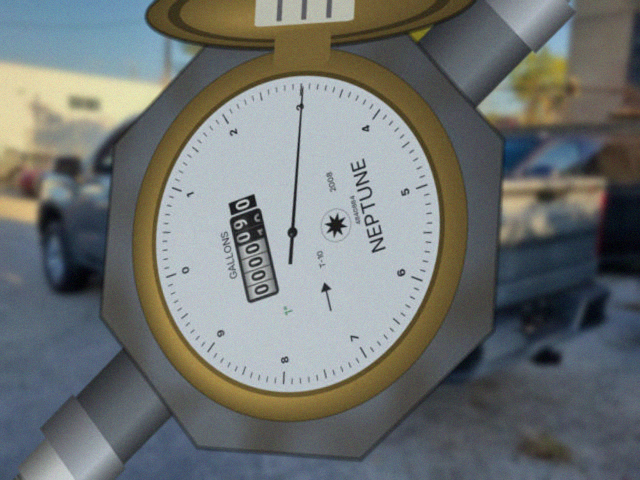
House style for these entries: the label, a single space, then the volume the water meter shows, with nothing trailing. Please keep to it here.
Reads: 93.0 gal
